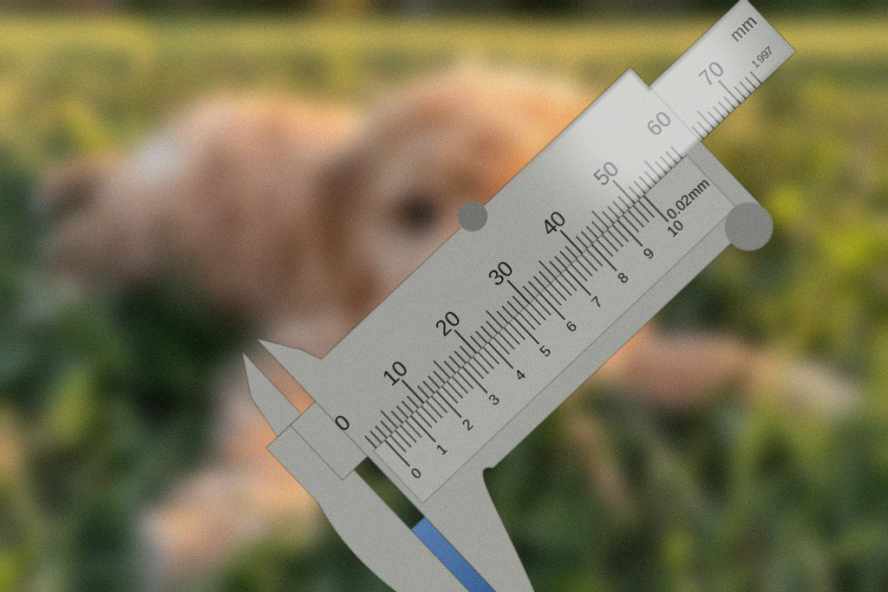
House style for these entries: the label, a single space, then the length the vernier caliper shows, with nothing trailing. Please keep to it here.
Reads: 2.6 mm
